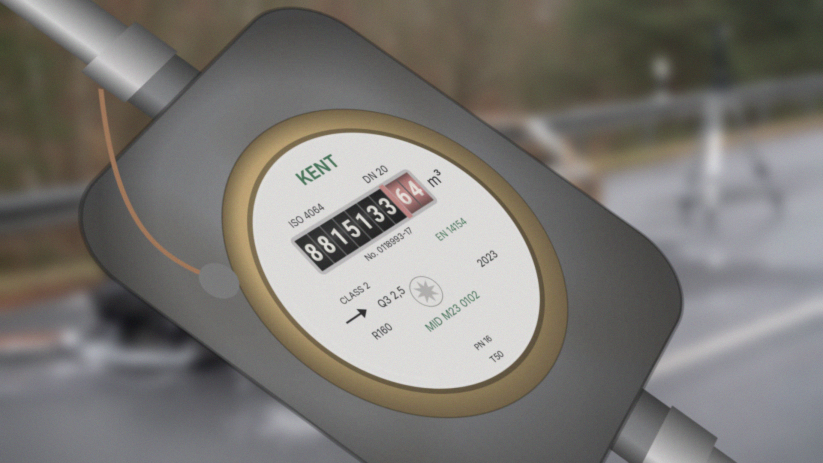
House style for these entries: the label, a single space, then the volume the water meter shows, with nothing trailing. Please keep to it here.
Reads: 8815133.64 m³
